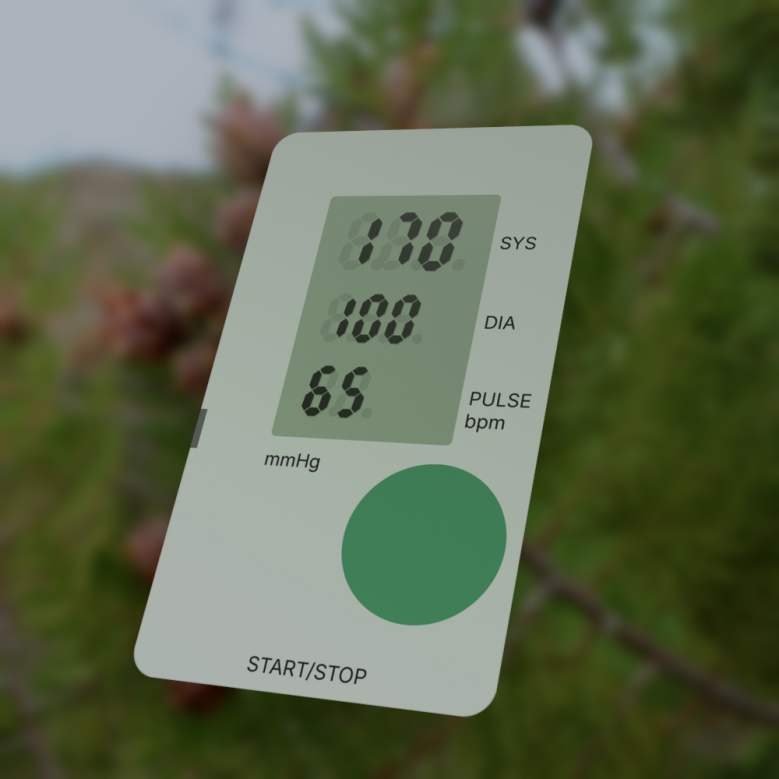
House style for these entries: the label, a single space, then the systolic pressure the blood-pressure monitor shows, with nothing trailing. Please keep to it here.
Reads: 170 mmHg
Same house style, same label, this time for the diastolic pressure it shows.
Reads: 100 mmHg
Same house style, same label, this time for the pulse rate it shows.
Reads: 65 bpm
